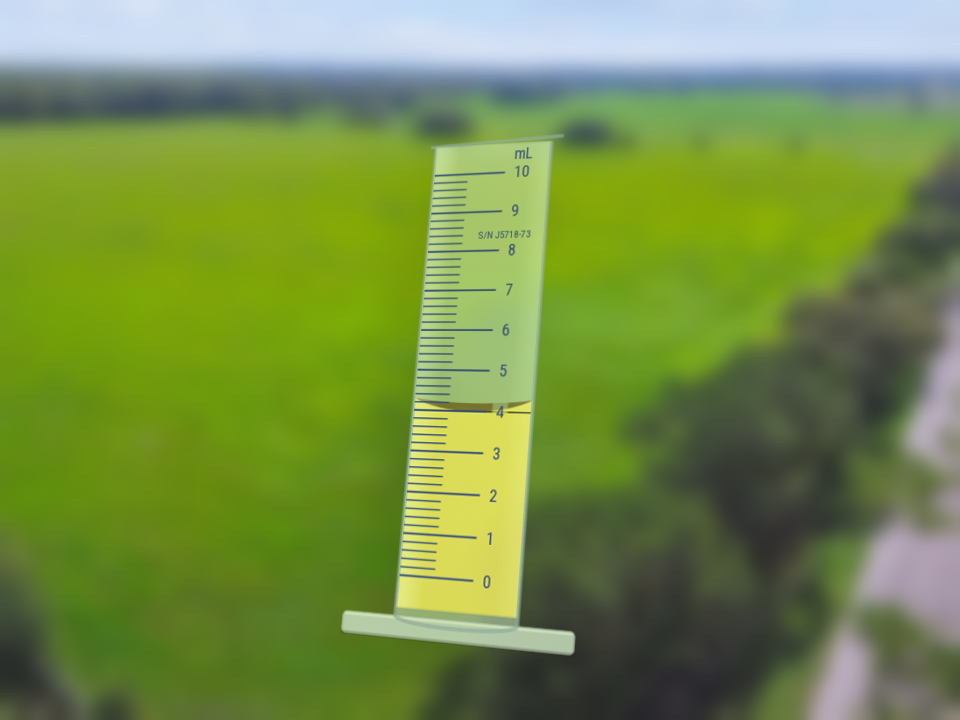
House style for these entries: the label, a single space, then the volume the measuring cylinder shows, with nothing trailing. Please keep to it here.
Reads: 4 mL
